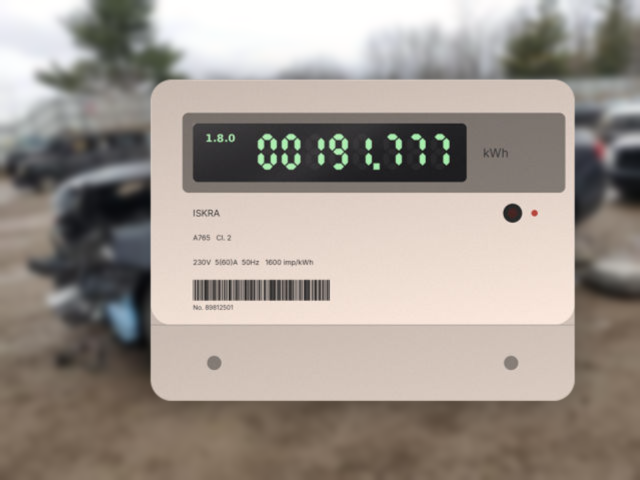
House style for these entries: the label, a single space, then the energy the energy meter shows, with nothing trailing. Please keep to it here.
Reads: 191.777 kWh
